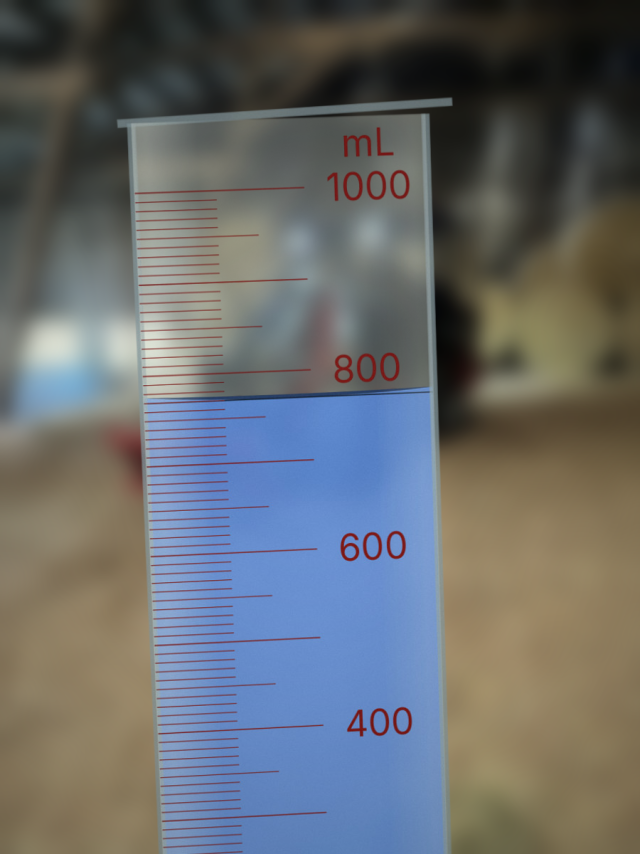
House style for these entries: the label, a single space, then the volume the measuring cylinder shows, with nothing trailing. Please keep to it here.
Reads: 770 mL
